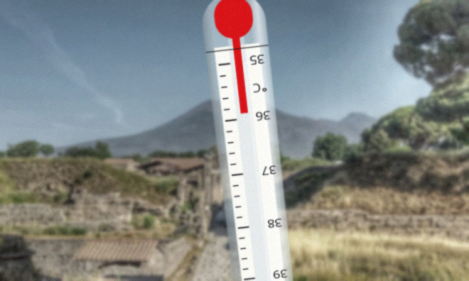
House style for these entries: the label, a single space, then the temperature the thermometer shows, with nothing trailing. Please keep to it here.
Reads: 35.9 °C
